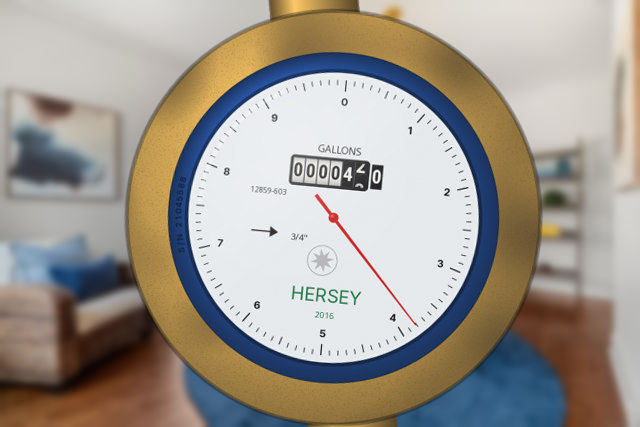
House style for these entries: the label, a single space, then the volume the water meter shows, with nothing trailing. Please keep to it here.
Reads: 423.8 gal
